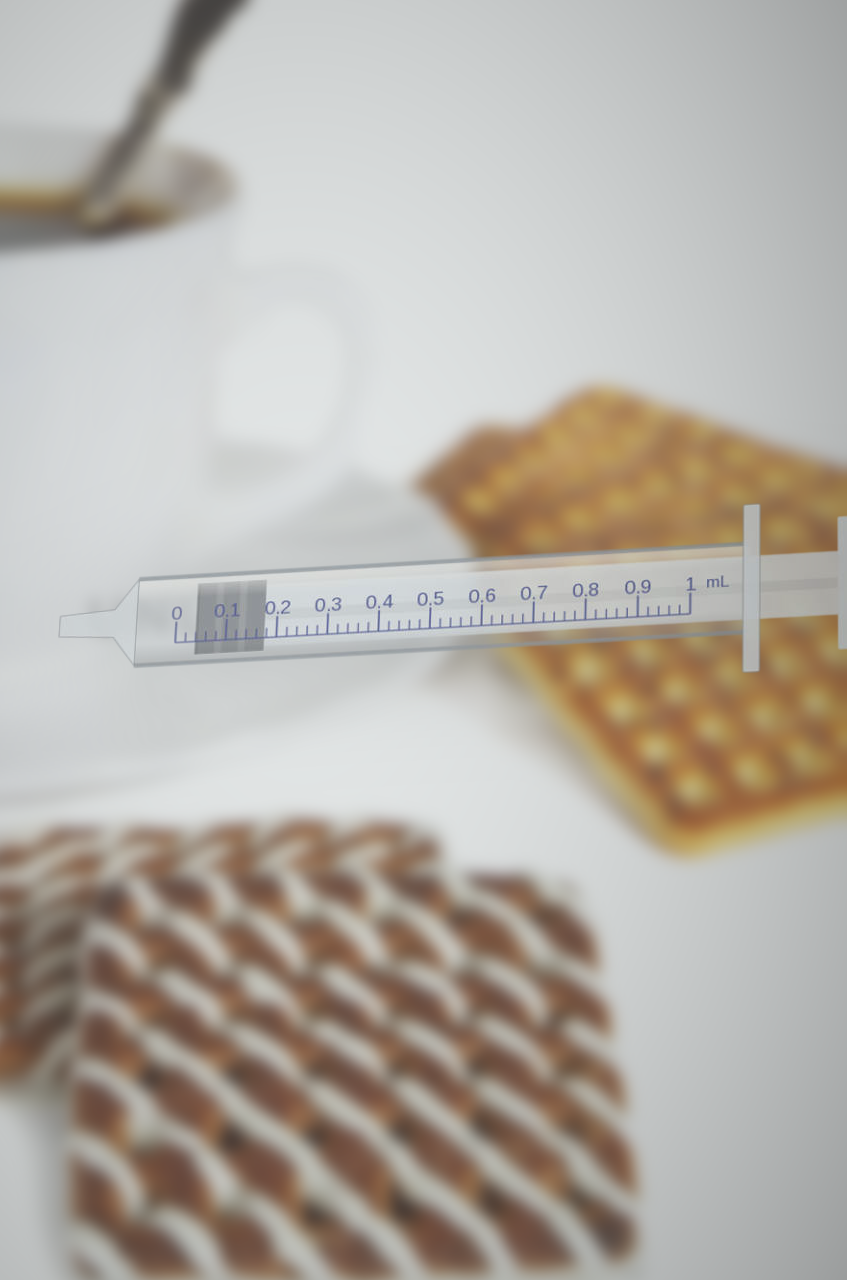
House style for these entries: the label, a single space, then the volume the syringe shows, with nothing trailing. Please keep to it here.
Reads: 0.04 mL
